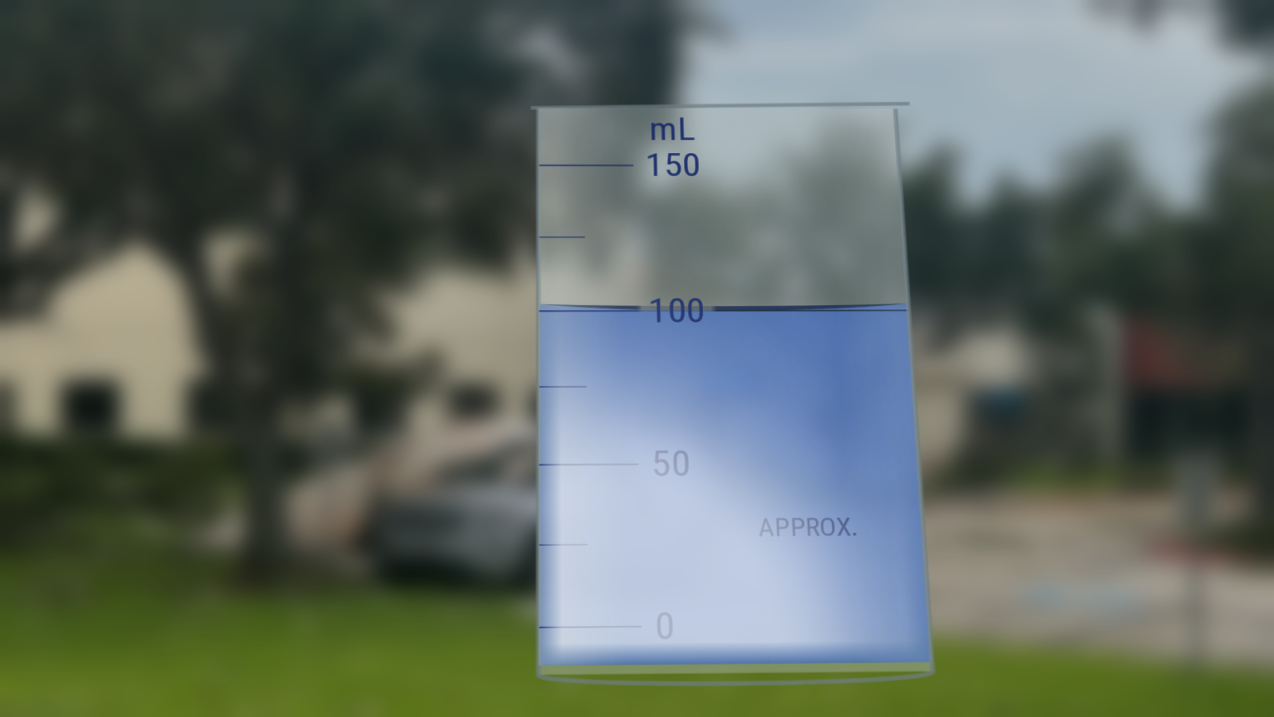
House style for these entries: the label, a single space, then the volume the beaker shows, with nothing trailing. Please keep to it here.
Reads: 100 mL
